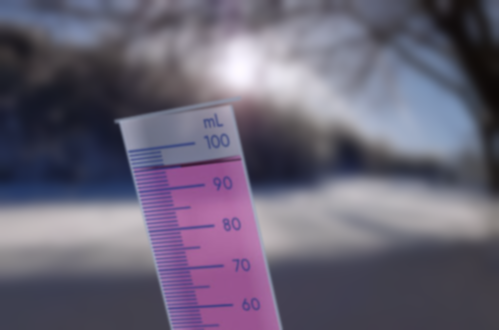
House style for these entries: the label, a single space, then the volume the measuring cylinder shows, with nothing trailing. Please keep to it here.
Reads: 95 mL
